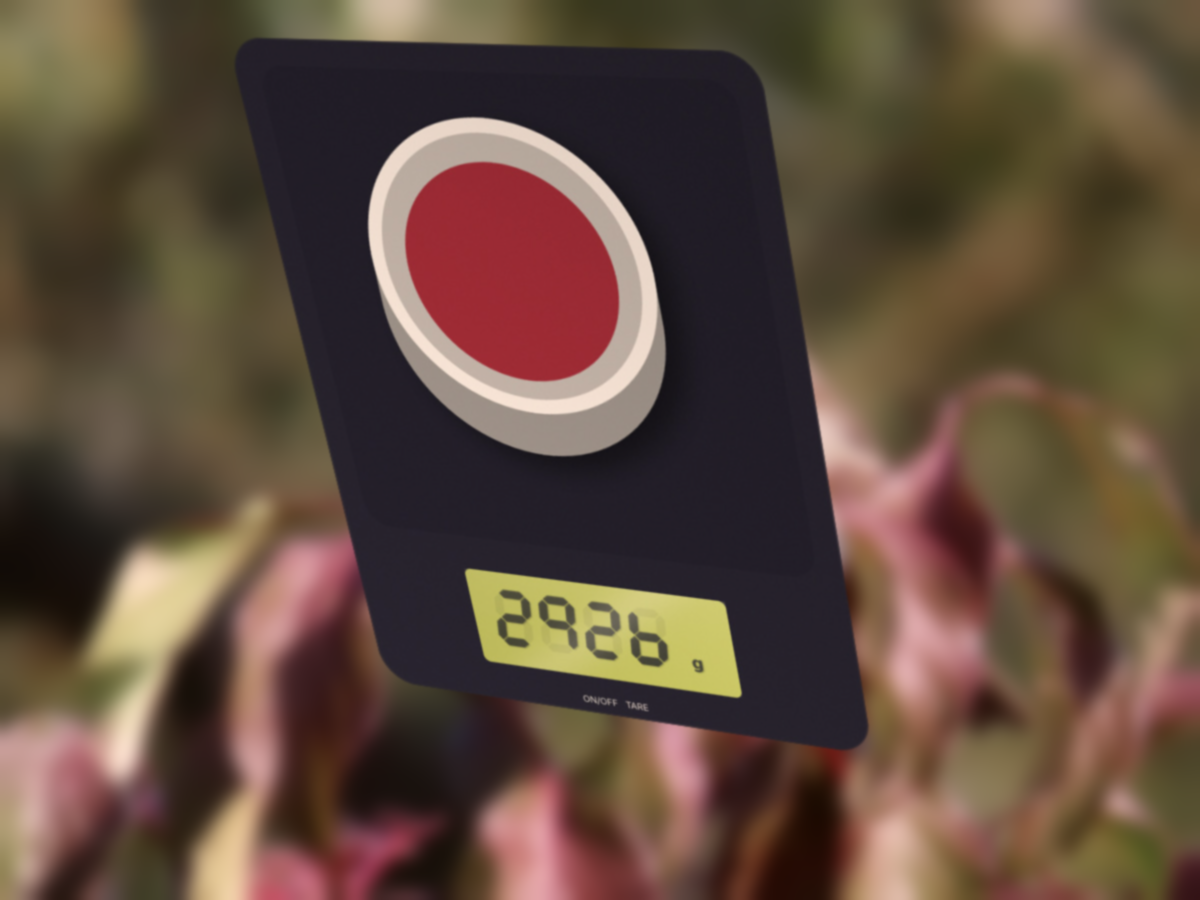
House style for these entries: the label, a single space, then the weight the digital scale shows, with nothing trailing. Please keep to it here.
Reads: 2926 g
